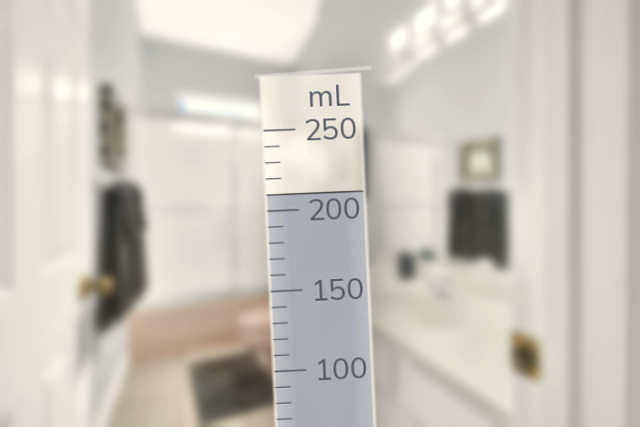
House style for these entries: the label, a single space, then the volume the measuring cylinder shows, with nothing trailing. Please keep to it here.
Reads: 210 mL
